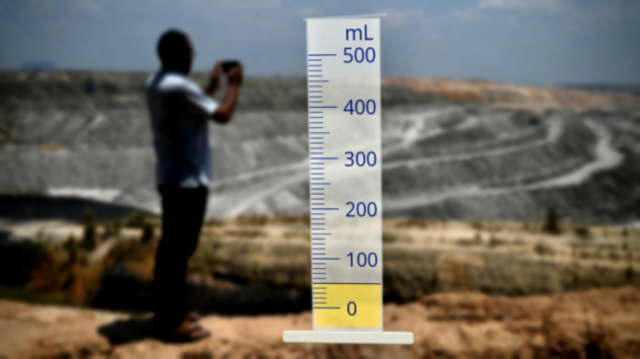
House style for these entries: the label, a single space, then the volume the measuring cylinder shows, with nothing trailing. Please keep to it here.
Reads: 50 mL
